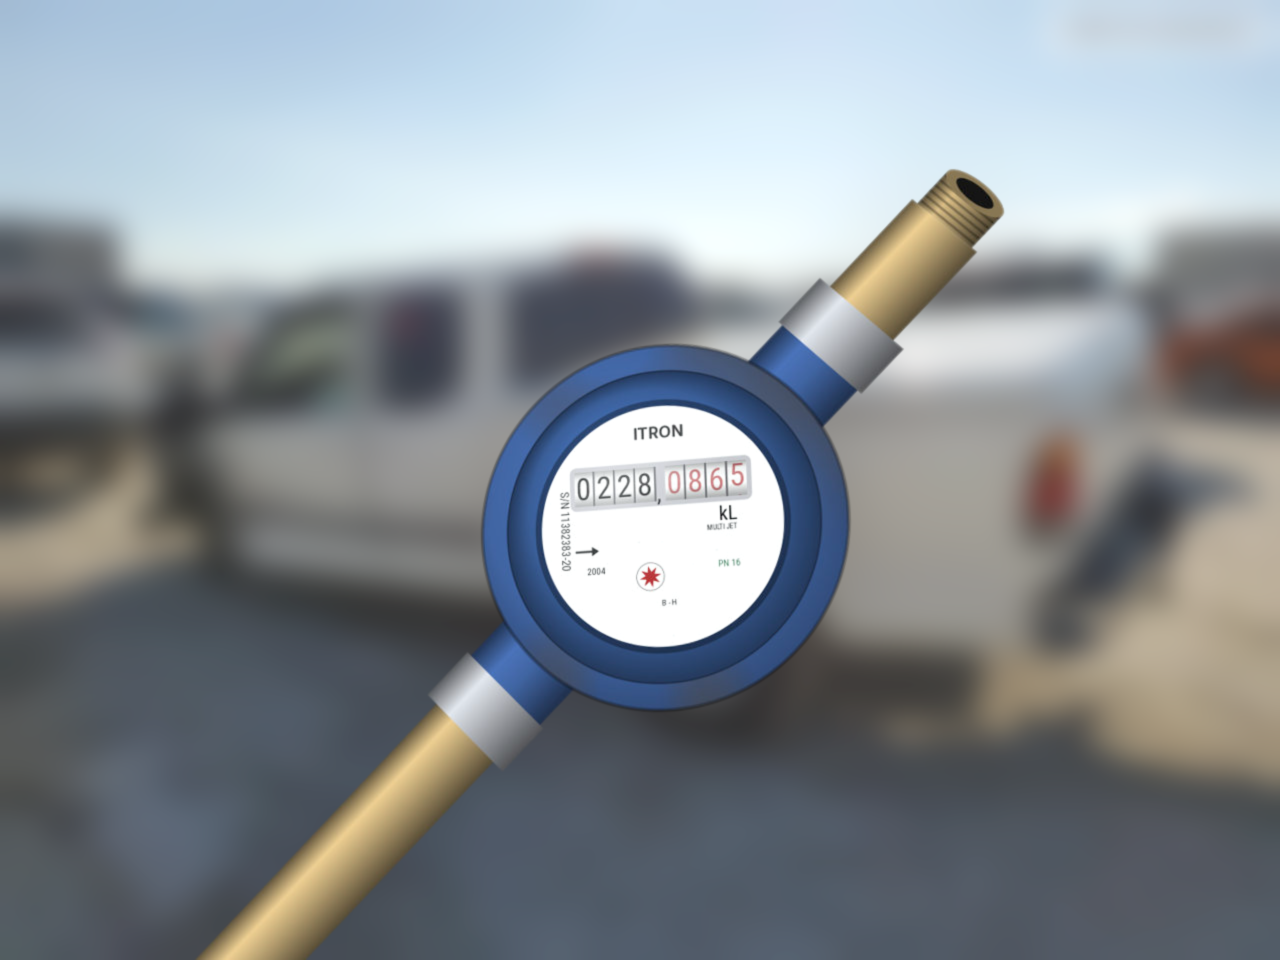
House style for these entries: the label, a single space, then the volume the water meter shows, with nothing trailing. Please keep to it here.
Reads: 228.0865 kL
